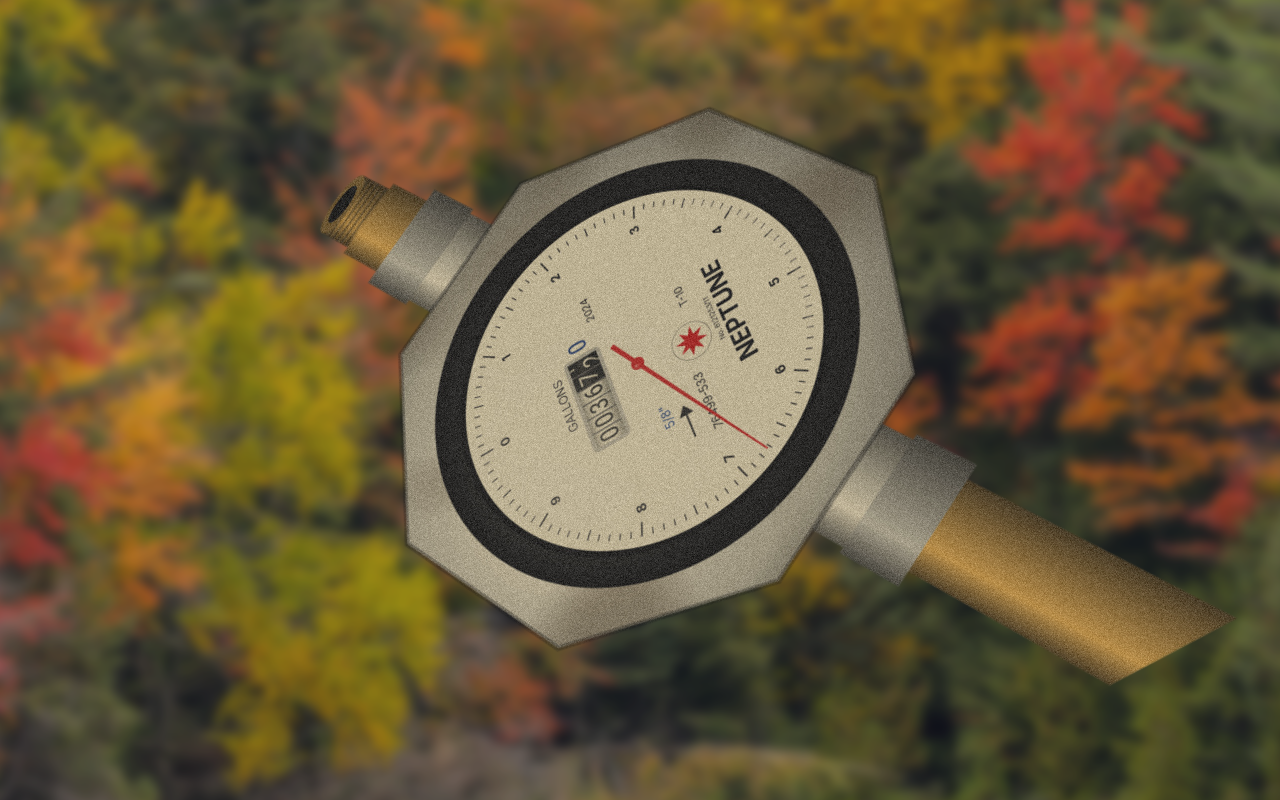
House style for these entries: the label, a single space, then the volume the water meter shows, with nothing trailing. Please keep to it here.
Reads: 36716.7 gal
